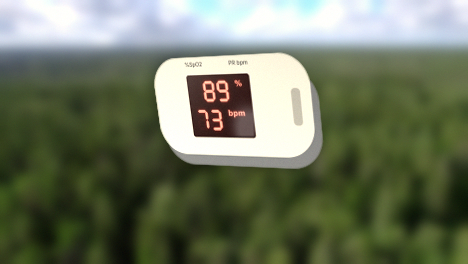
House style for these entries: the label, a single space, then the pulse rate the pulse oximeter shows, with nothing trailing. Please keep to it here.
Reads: 73 bpm
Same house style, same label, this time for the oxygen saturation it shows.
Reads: 89 %
